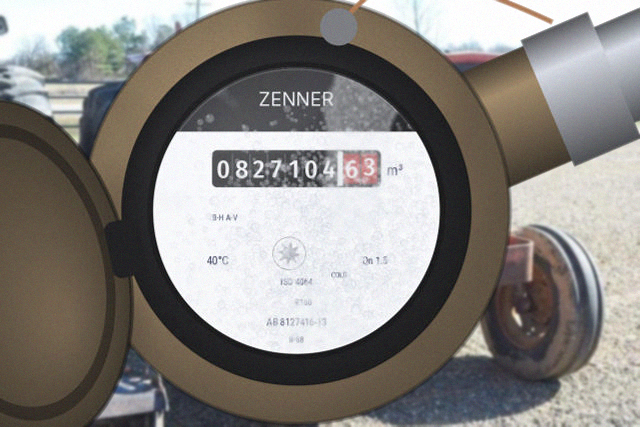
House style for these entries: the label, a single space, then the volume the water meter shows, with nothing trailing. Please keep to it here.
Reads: 827104.63 m³
